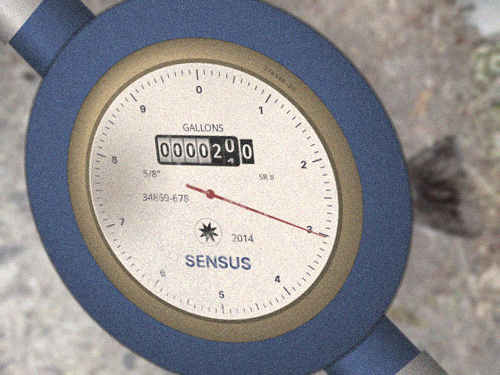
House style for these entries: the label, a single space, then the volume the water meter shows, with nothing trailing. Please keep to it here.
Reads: 203.0 gal
